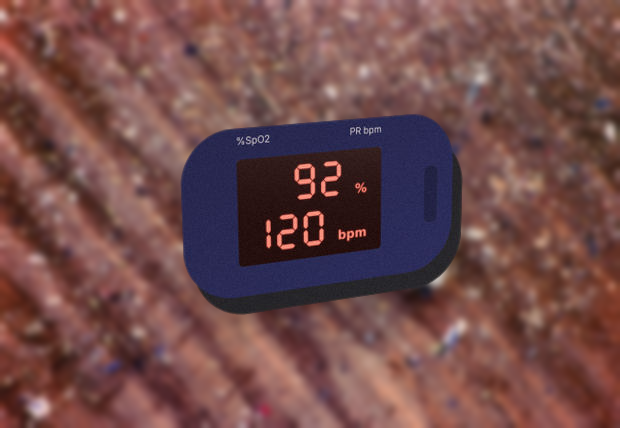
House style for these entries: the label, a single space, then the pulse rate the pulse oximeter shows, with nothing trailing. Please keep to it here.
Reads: 120 bpm
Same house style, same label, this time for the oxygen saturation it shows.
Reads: 92 %
